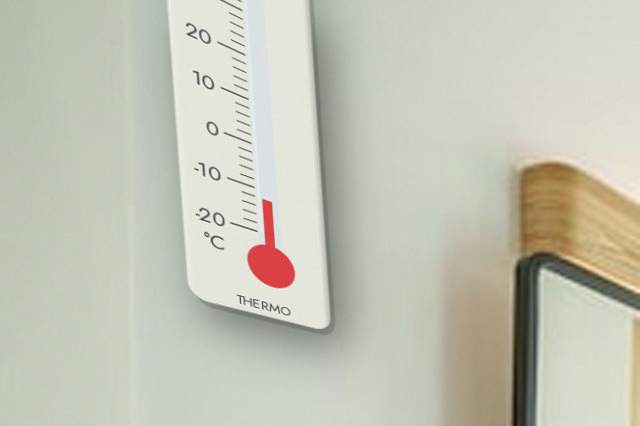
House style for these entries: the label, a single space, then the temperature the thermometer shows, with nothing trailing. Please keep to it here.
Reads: -12 °C
